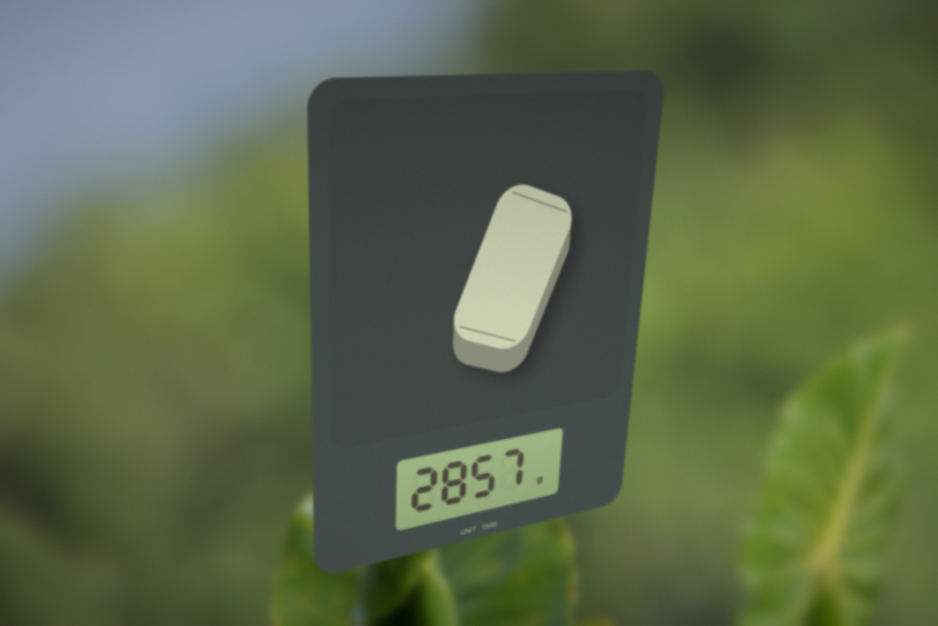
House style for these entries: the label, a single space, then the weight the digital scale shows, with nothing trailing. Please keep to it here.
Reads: 2857 g
